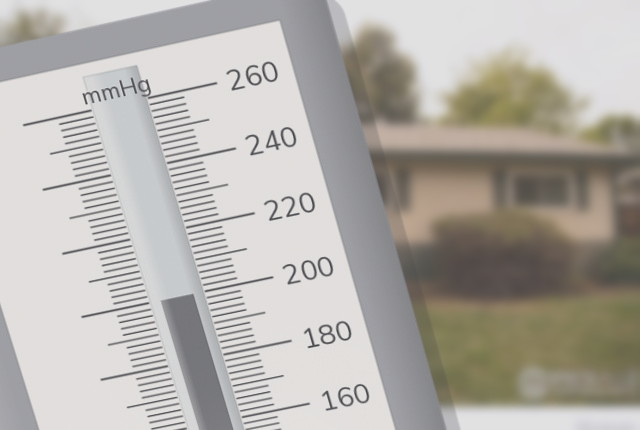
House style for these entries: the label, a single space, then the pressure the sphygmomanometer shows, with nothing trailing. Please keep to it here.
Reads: 200 mmHg
